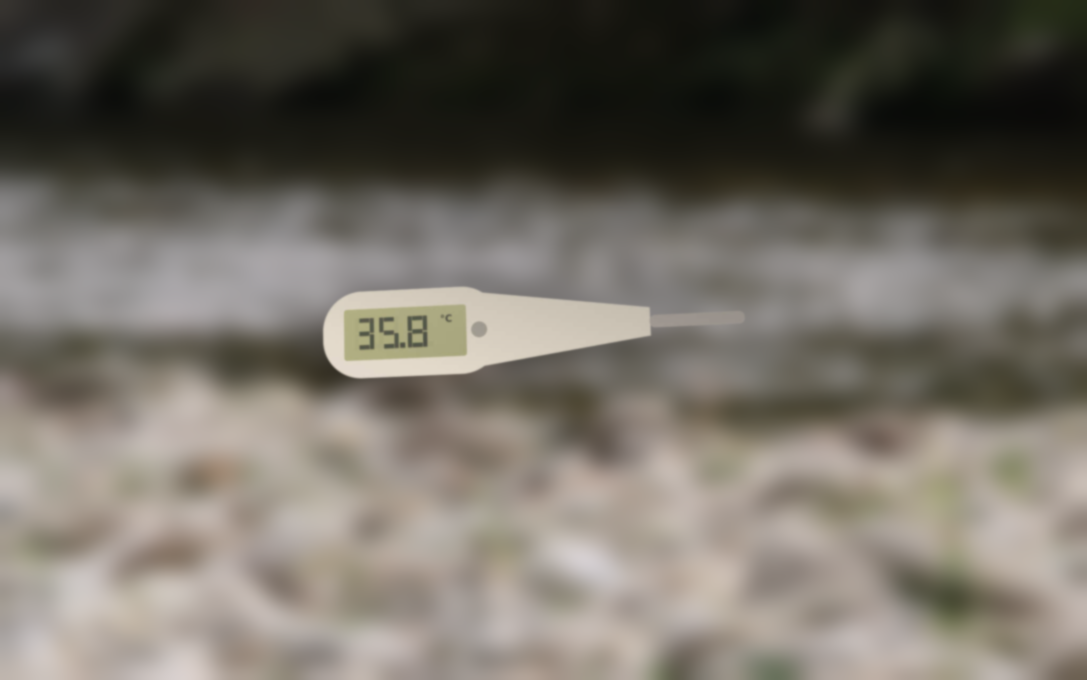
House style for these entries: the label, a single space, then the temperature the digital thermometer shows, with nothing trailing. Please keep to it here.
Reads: 35.8 °C
